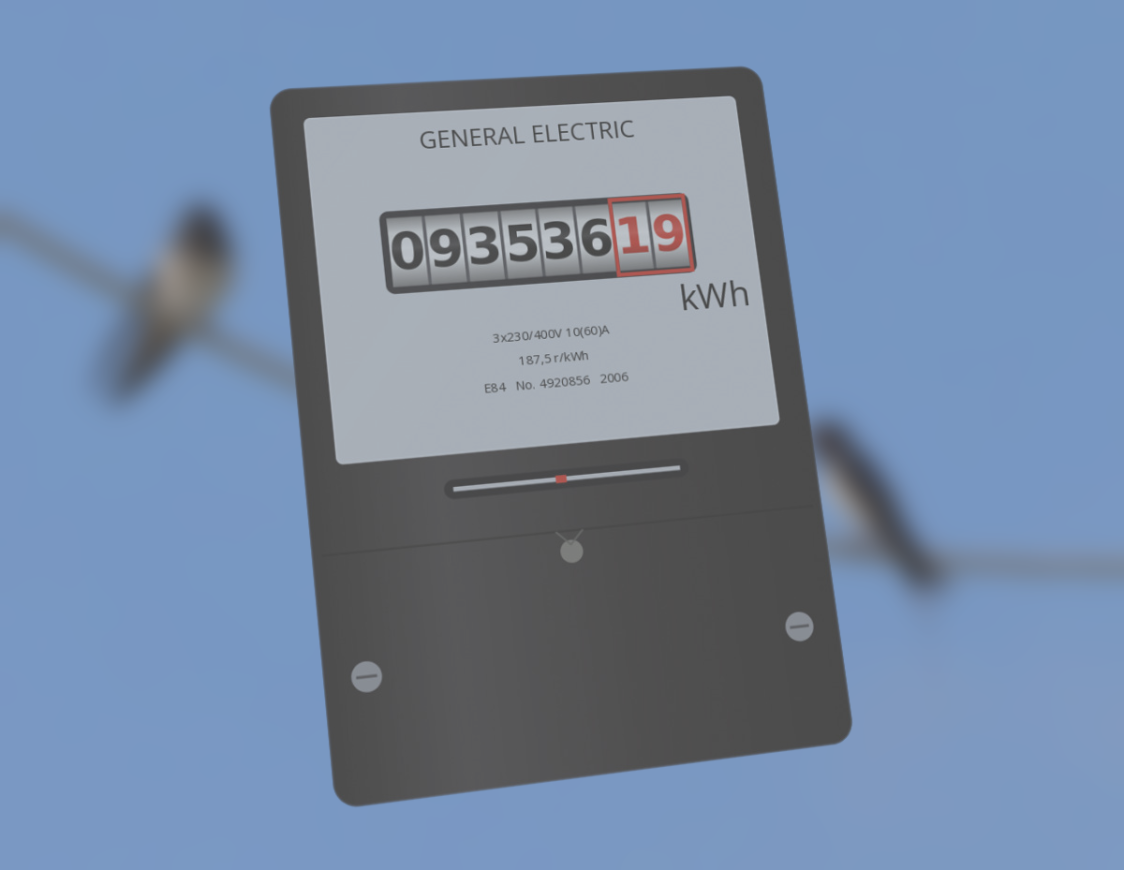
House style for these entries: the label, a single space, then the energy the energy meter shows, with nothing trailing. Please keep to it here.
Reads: 93536.19 kWh
